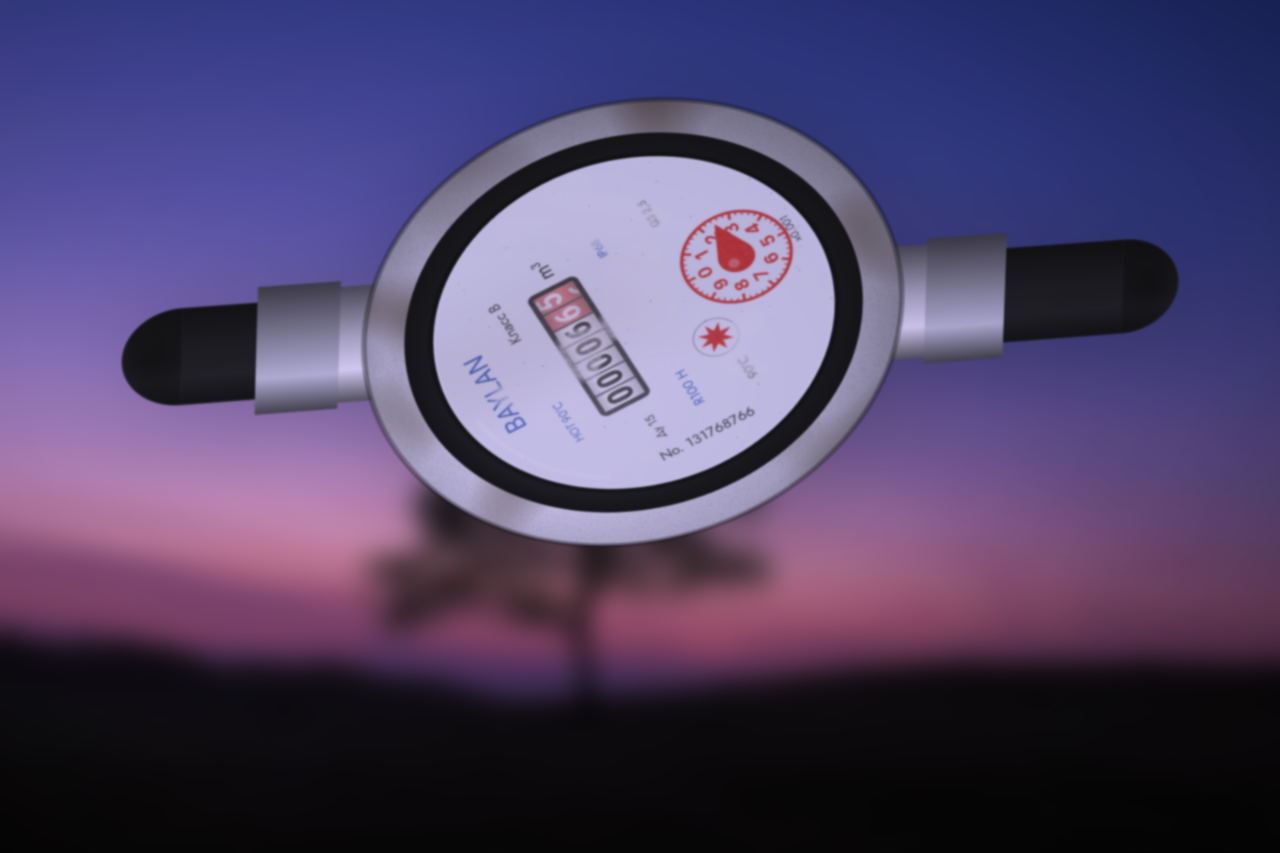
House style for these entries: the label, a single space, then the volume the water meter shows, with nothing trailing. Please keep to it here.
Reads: 6.652 m³
